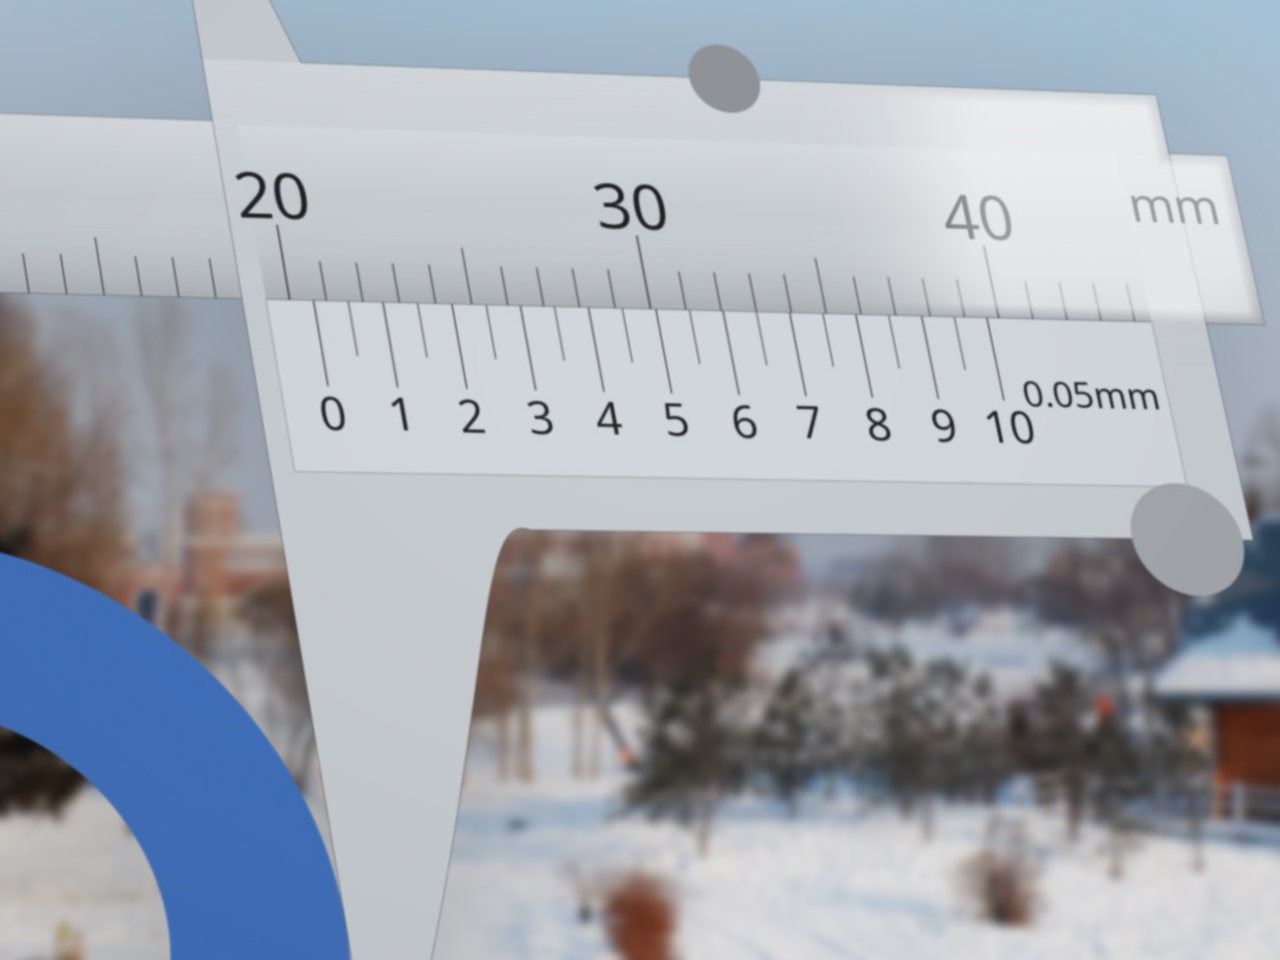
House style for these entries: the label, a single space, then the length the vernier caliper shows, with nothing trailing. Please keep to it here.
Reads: 20.65 mm
